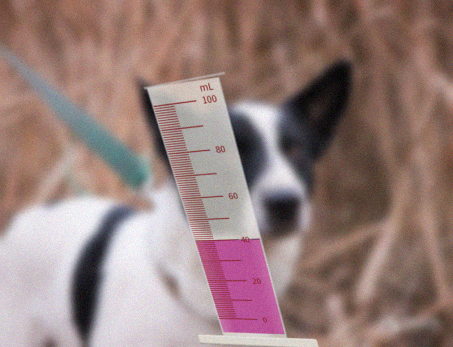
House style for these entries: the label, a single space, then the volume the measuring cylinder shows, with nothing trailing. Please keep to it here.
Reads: 40 mL
